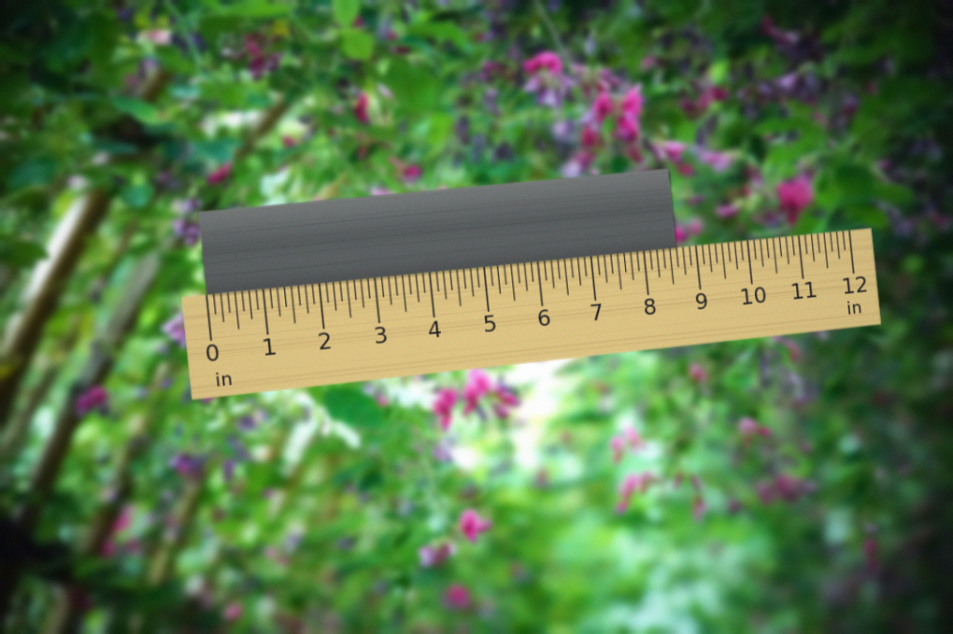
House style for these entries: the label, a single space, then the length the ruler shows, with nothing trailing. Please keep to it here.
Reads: 8.625 in
